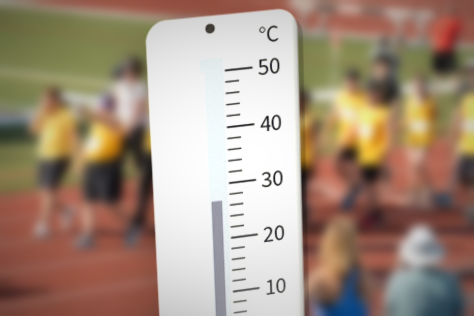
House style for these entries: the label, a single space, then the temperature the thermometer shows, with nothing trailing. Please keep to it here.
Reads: 27 °C
